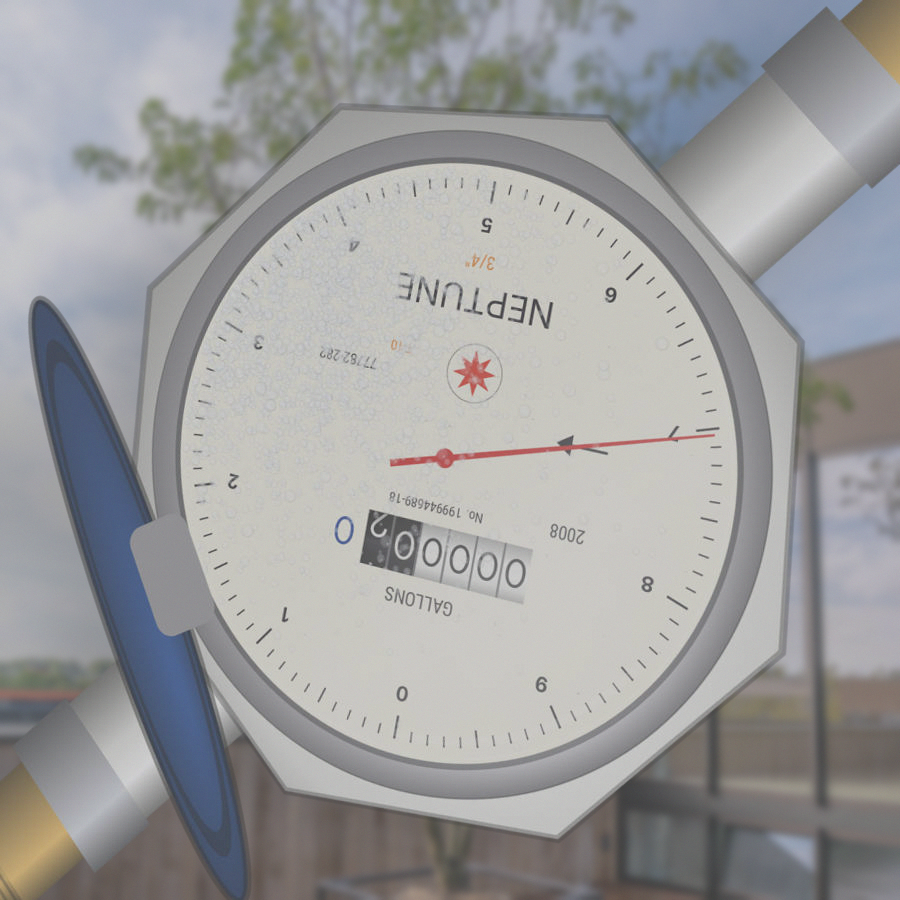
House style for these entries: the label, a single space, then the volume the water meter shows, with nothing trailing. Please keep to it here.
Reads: 17.0 gal
